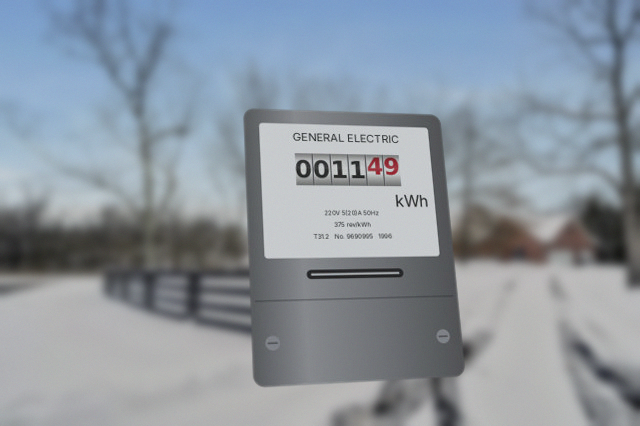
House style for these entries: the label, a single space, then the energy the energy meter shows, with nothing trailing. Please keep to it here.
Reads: 11.49 kWh
